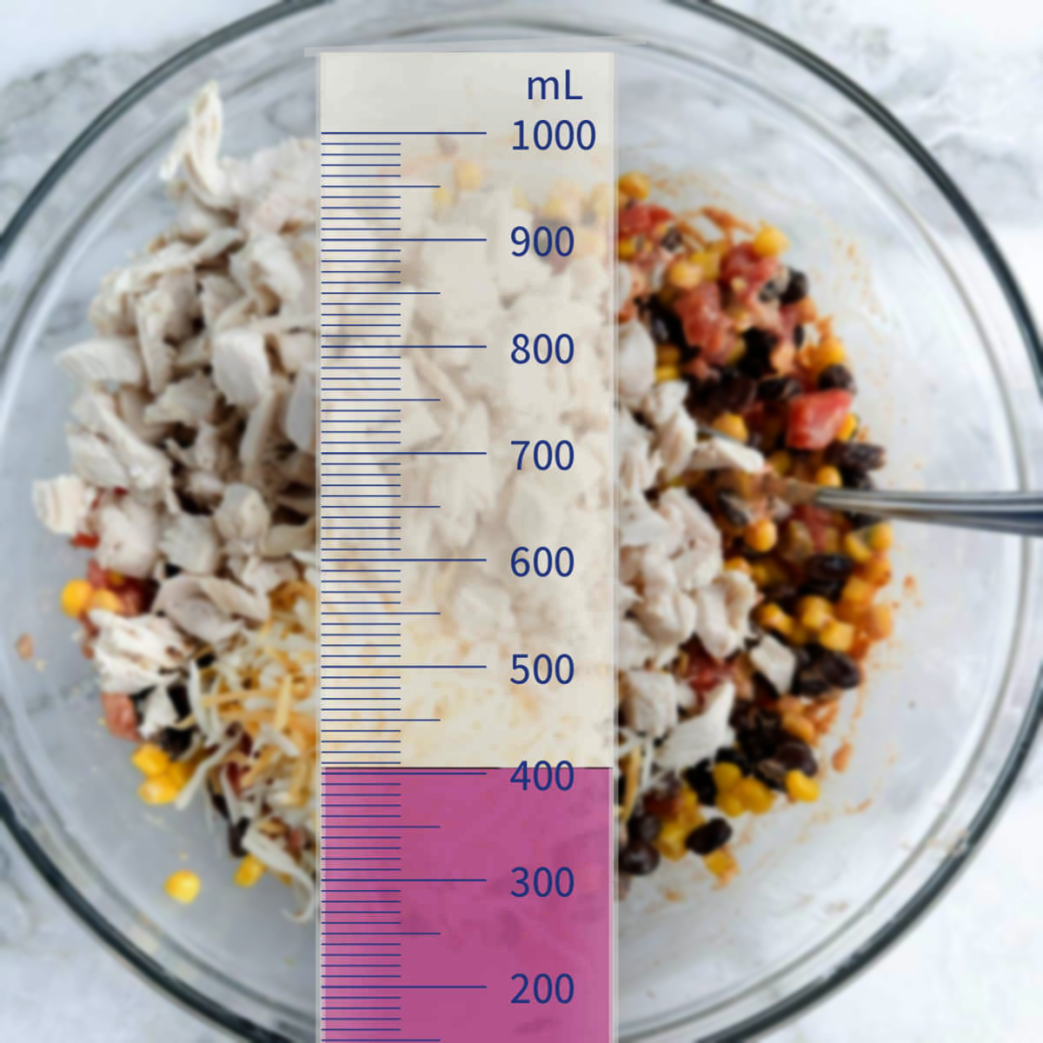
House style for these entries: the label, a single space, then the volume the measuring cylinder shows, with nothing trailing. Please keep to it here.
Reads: 405 mL
